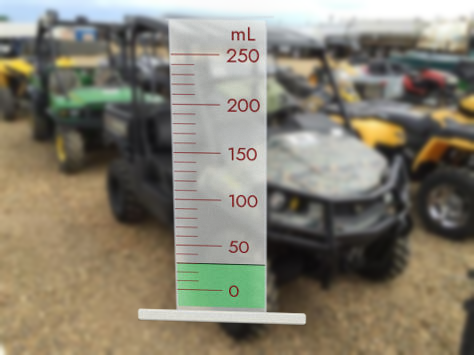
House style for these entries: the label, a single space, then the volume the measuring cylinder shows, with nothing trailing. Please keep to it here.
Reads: 30 mL
